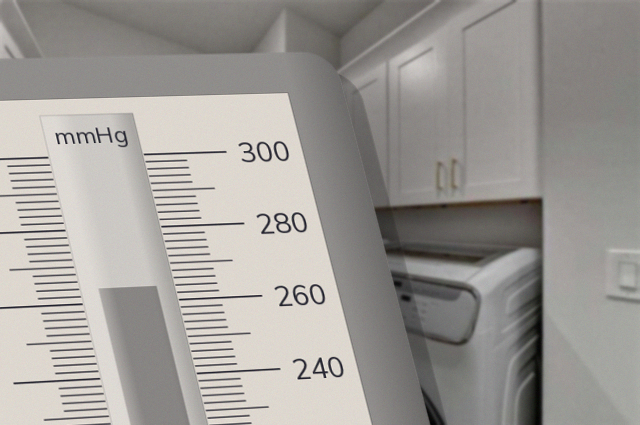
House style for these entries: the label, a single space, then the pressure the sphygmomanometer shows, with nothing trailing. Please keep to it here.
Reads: 264 mmHg
